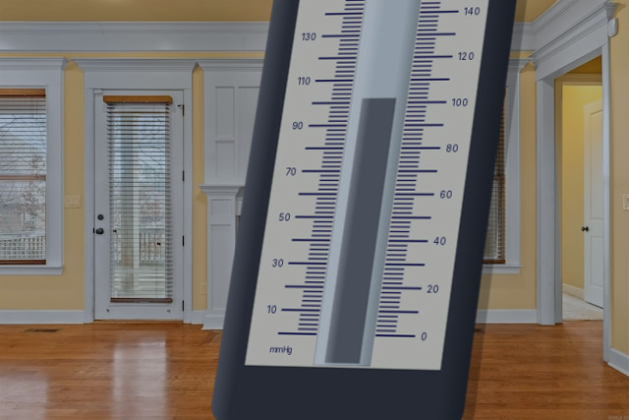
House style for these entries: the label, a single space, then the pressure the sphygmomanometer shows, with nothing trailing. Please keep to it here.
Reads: 102 mmHg
